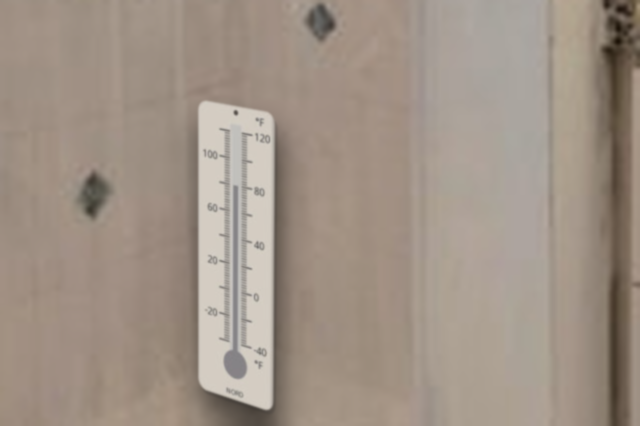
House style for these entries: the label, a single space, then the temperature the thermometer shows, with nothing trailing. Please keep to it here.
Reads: 80 °F
